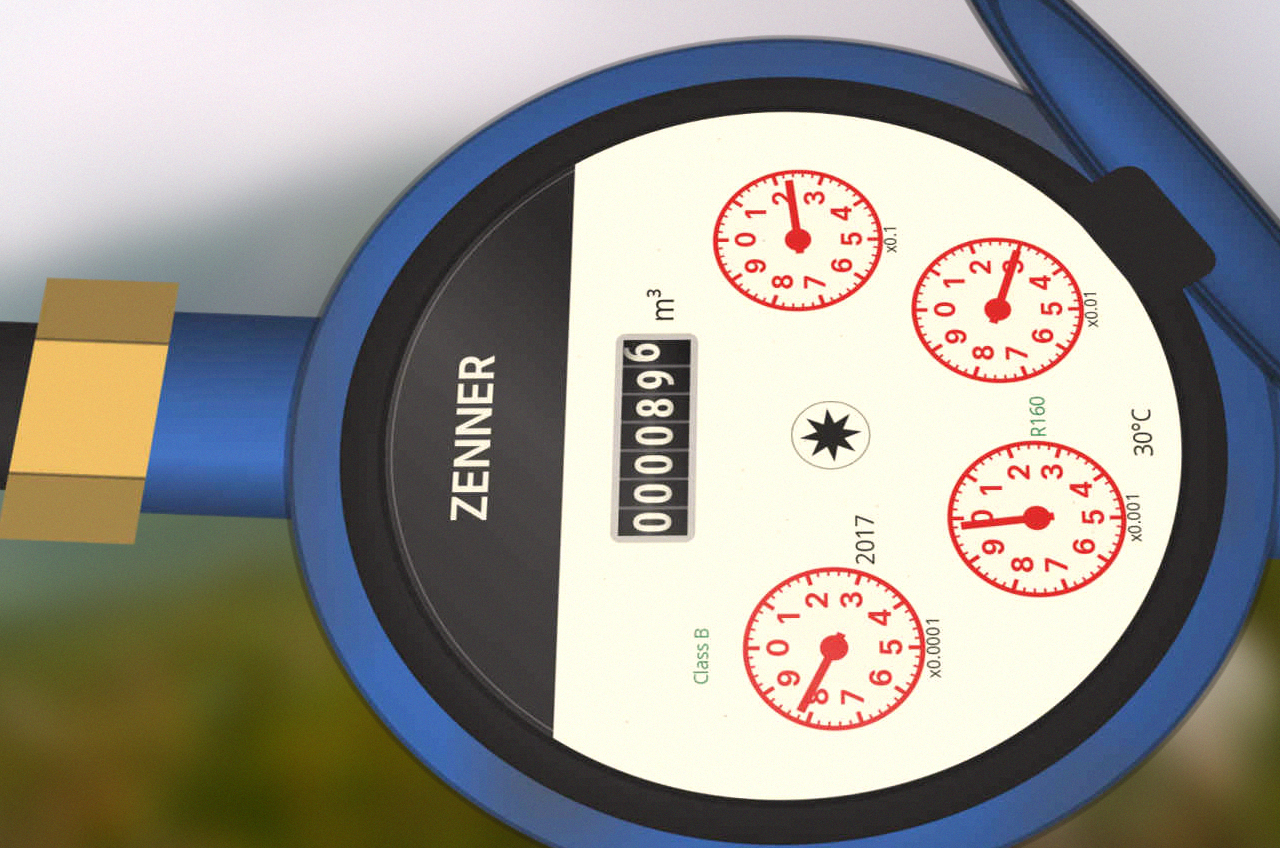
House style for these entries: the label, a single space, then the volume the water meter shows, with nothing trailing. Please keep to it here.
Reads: 896.2298 m³
